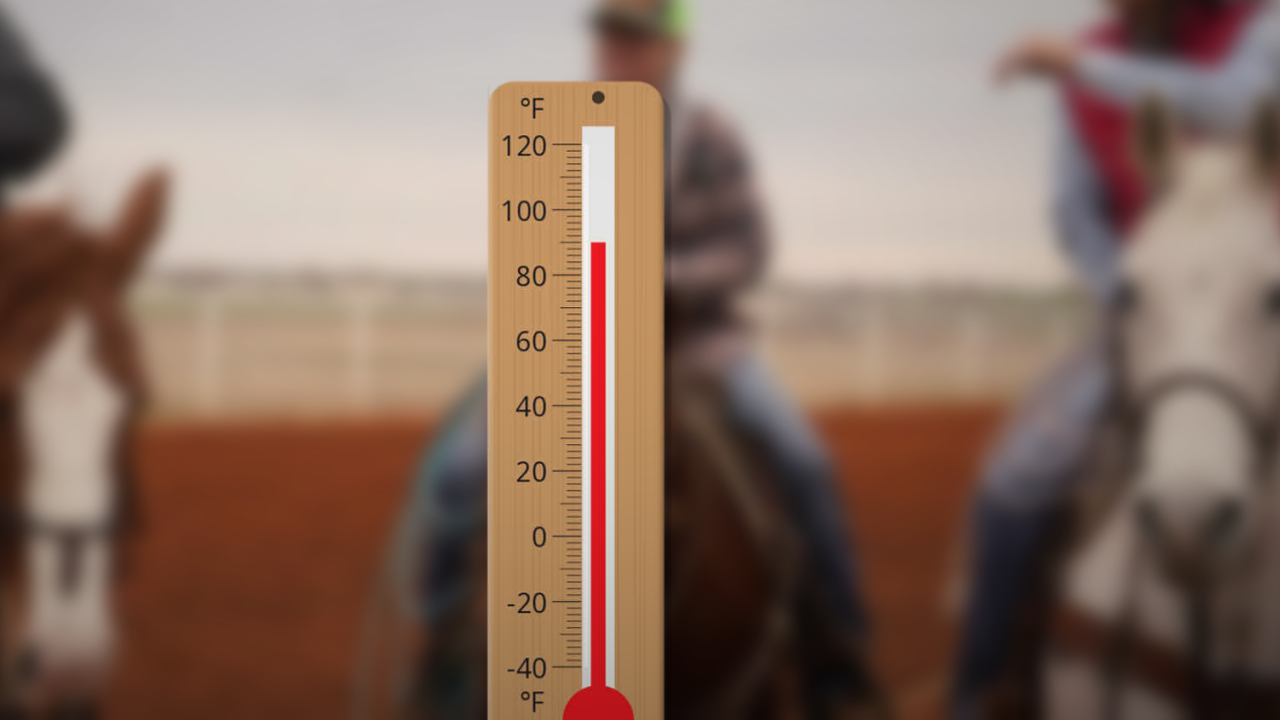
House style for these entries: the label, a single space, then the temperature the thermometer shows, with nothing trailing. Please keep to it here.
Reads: 90 °F
